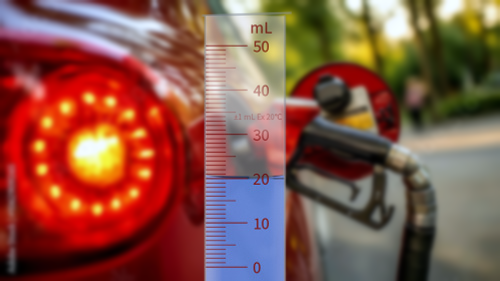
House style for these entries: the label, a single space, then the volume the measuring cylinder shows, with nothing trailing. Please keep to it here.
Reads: 20 mL
